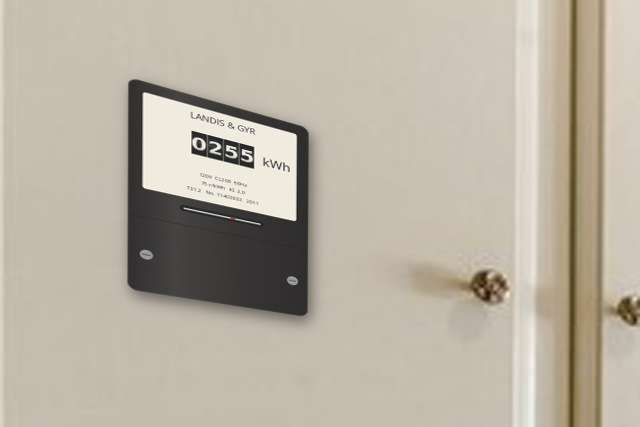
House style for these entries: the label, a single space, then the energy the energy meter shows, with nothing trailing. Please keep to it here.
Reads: 255 kWh
